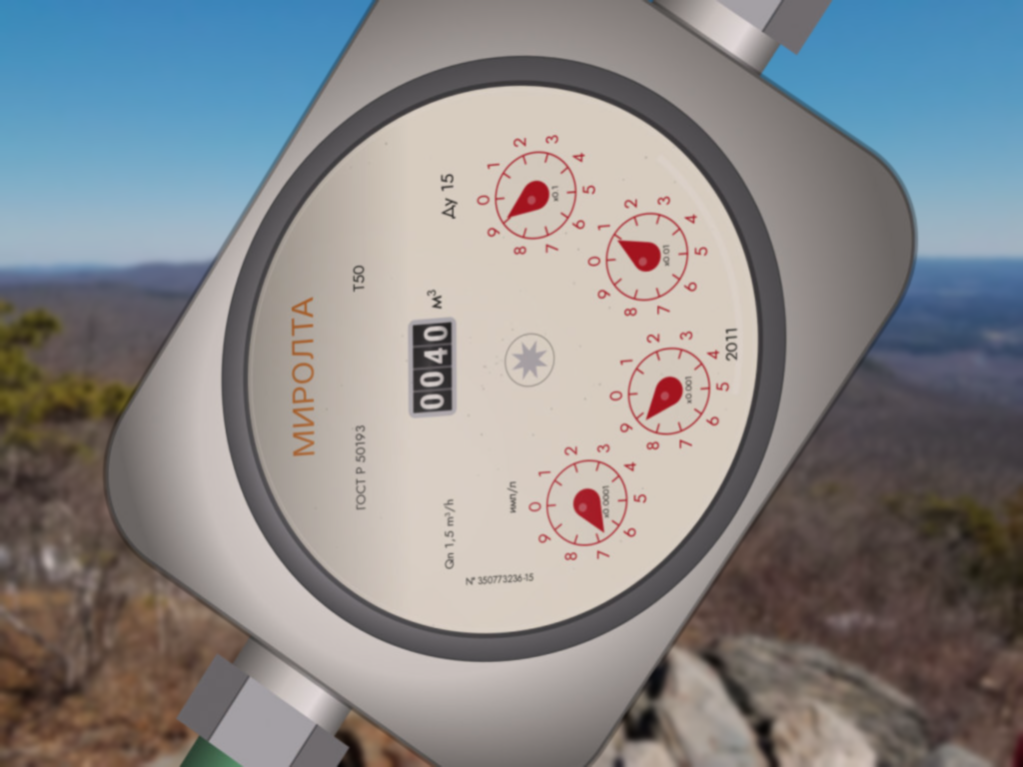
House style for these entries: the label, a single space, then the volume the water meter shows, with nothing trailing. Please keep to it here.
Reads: 39.9086 m³
